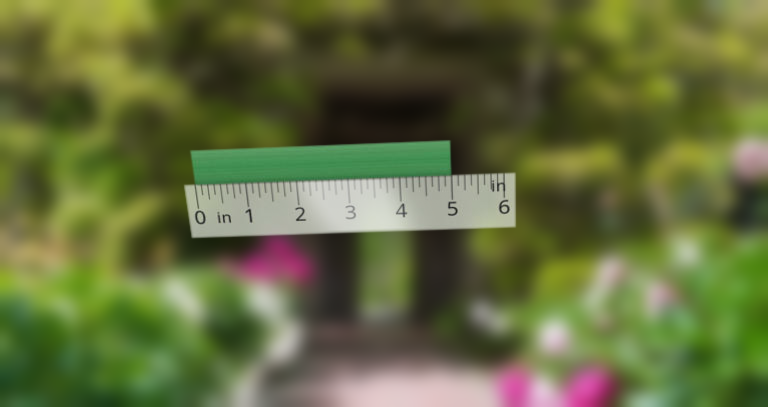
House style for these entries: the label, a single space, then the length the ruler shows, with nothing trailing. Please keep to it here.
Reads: 5 in
